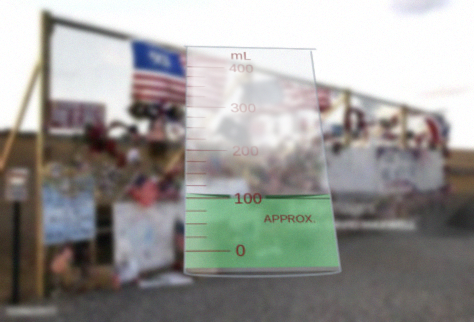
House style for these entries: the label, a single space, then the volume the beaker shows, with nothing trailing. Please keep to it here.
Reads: 100 mL
